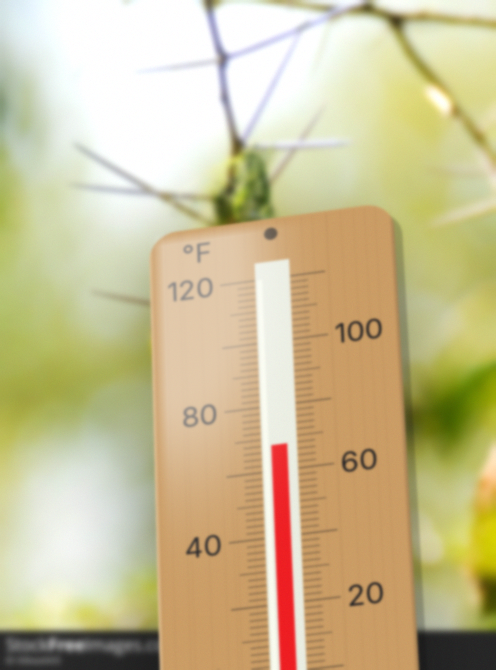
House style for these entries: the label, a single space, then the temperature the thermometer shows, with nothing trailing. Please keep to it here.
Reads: 68 °F
